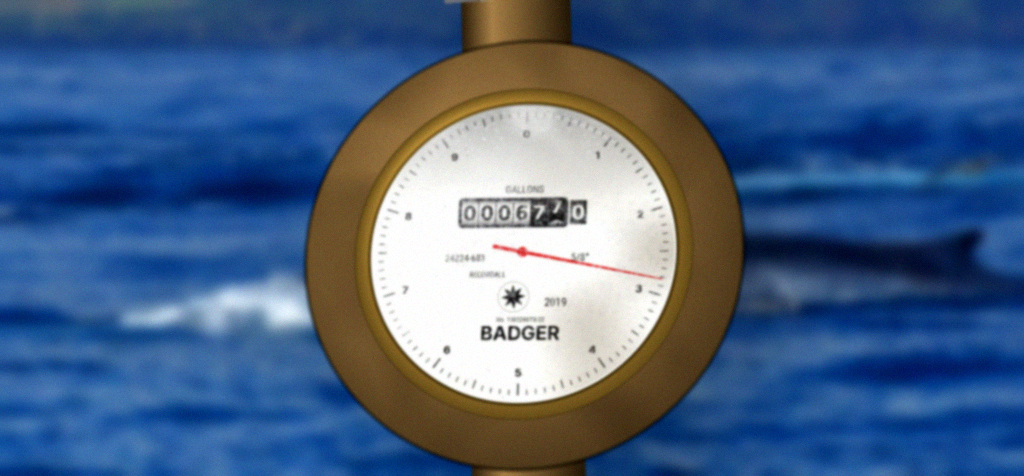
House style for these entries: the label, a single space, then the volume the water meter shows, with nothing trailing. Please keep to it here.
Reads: 6772.8 gal
